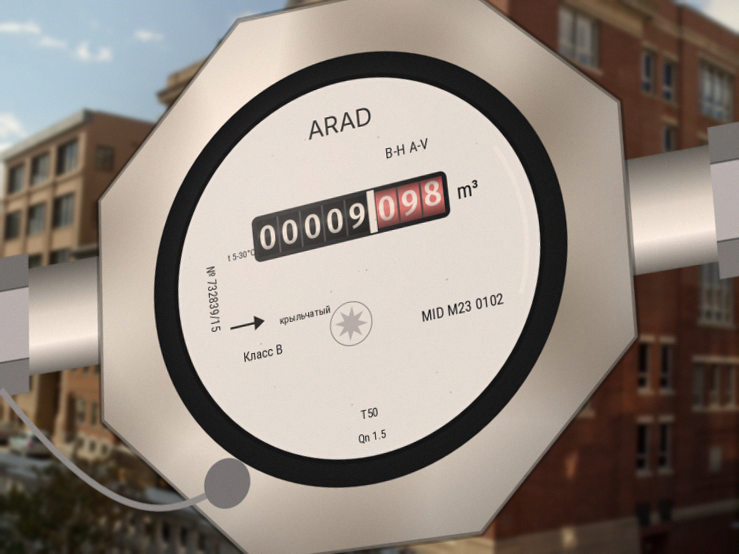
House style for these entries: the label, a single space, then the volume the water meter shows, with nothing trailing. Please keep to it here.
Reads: 9.098 m³
